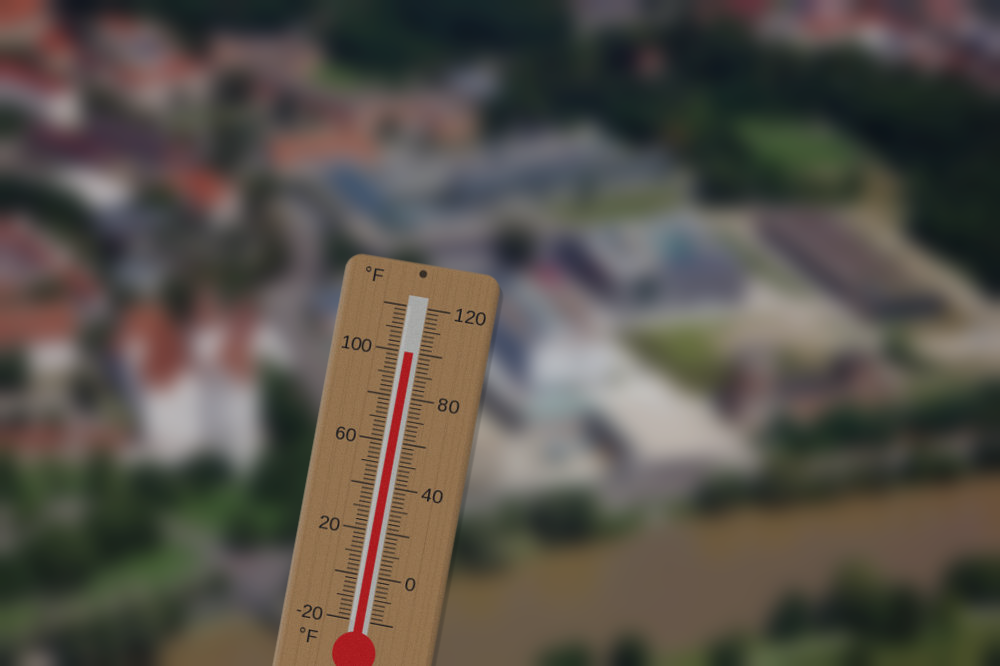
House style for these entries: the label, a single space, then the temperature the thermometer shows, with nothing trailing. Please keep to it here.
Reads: 100 °F
